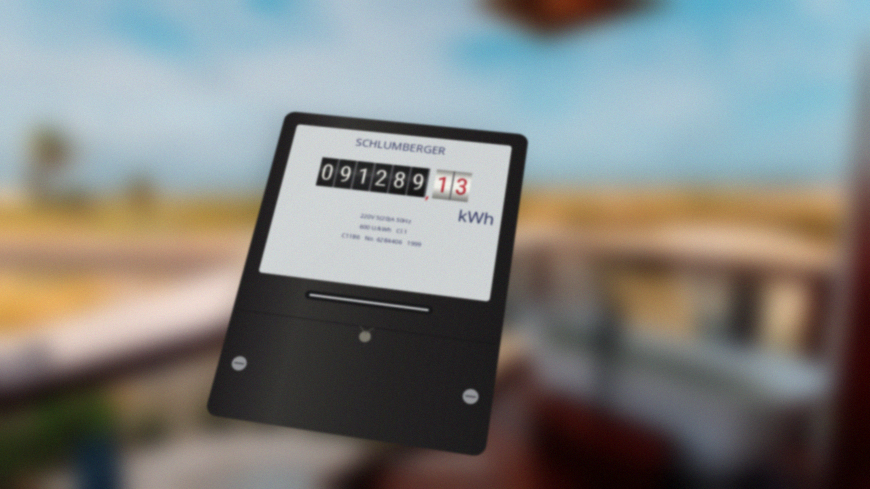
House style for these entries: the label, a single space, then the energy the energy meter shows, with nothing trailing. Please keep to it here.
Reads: 91289.13 kWh
